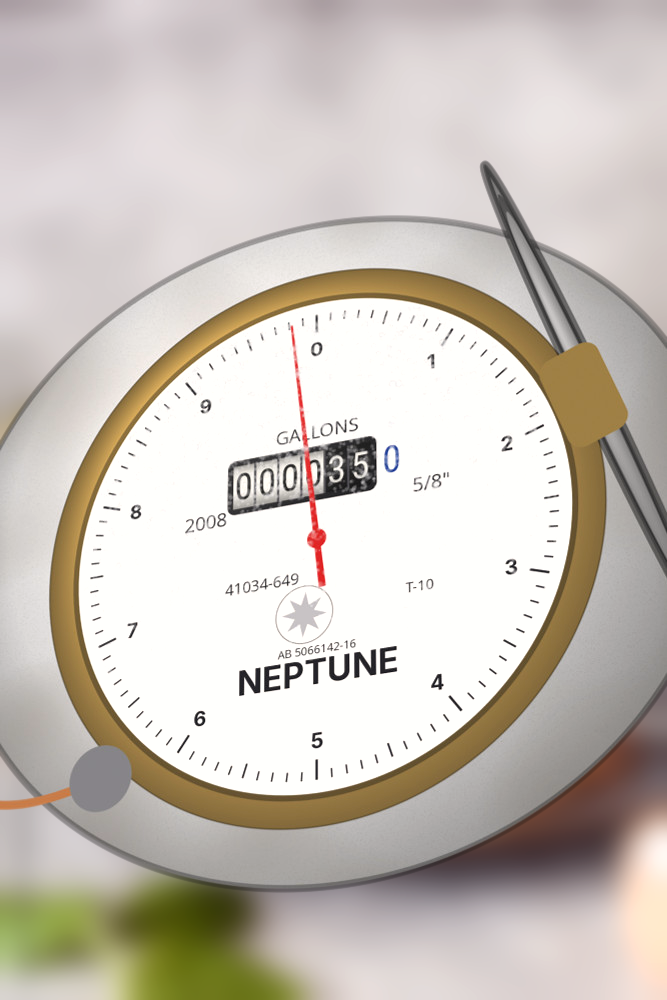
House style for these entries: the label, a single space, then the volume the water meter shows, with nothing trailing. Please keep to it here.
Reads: 349.8 gal
